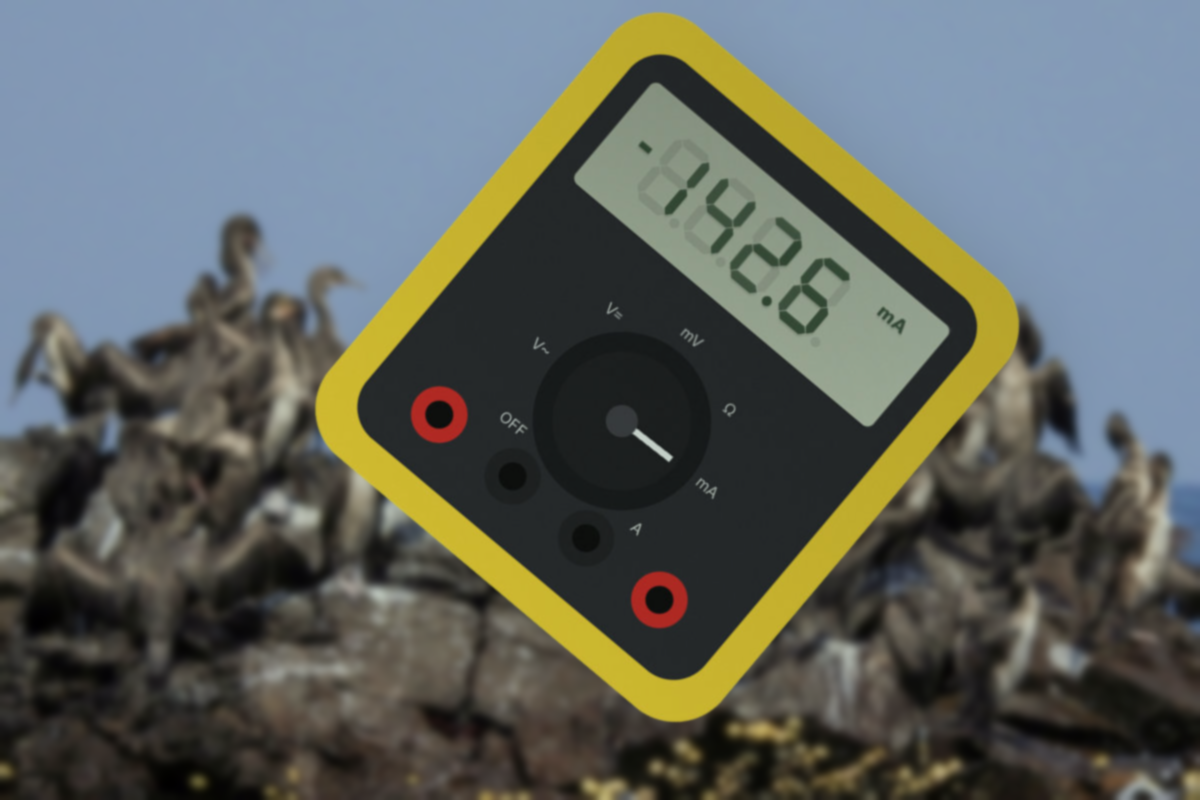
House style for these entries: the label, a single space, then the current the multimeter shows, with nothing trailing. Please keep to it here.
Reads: -142.6 mA
